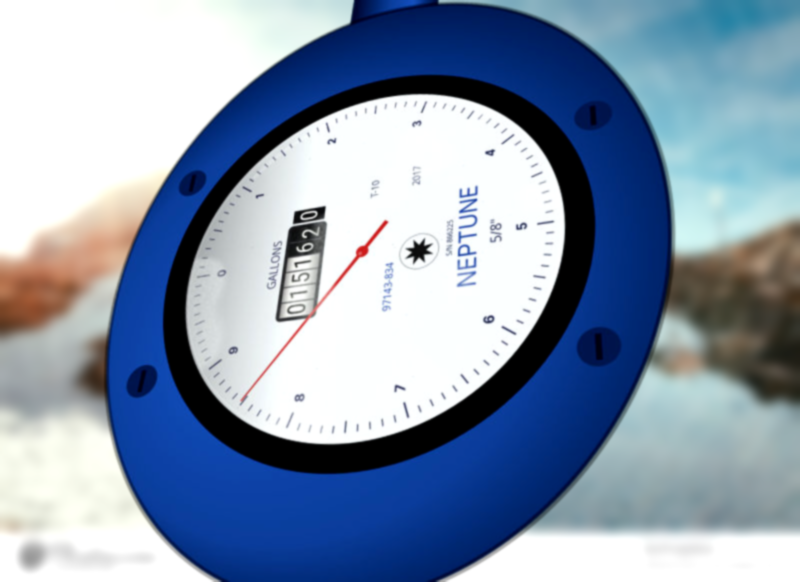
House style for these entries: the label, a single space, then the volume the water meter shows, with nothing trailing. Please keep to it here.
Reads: 151618.5 gal
